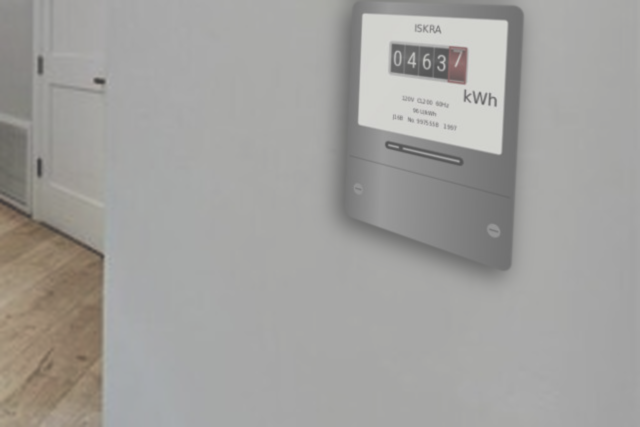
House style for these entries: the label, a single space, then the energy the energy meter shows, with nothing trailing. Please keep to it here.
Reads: 463.7 kWh
